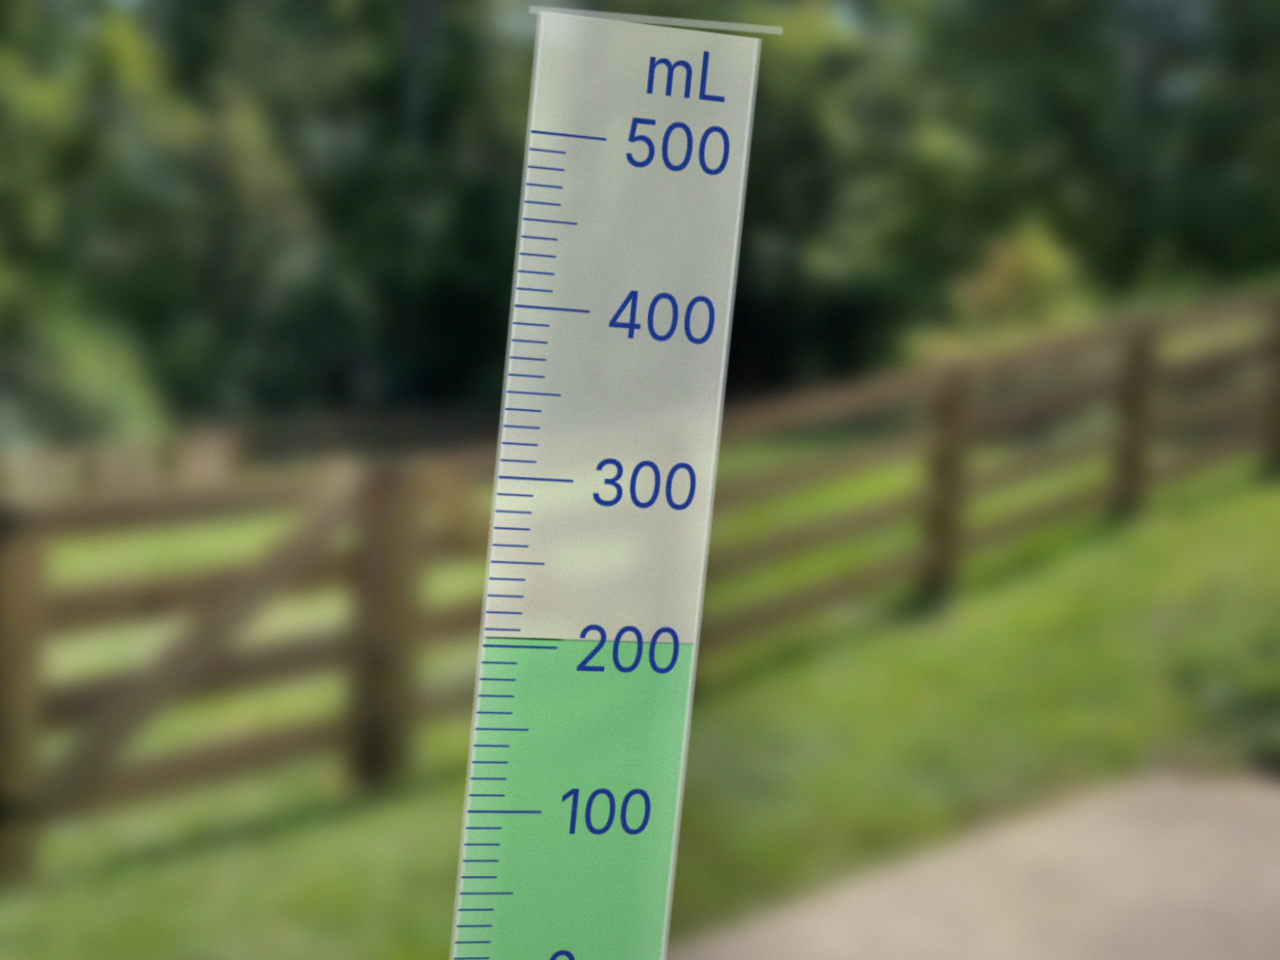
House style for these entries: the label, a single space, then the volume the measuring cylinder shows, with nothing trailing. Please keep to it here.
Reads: 205 mL
